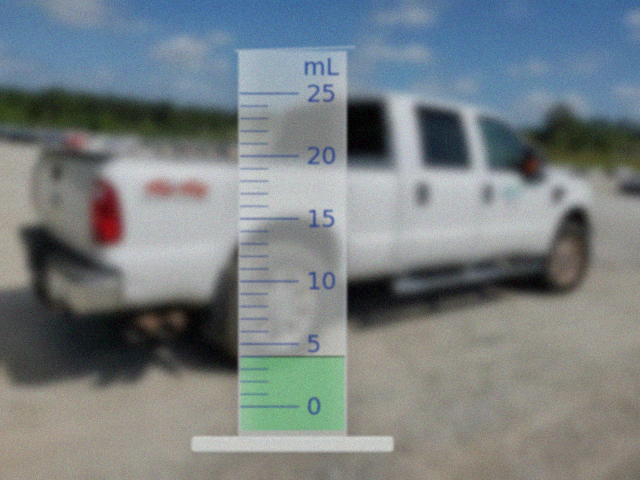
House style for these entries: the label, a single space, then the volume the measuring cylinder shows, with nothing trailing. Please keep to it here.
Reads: 4 mL
